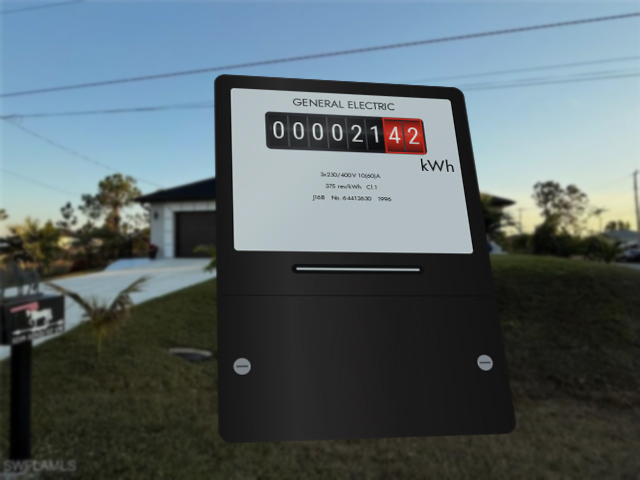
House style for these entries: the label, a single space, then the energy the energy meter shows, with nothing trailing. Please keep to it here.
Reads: 21.42 kWh
